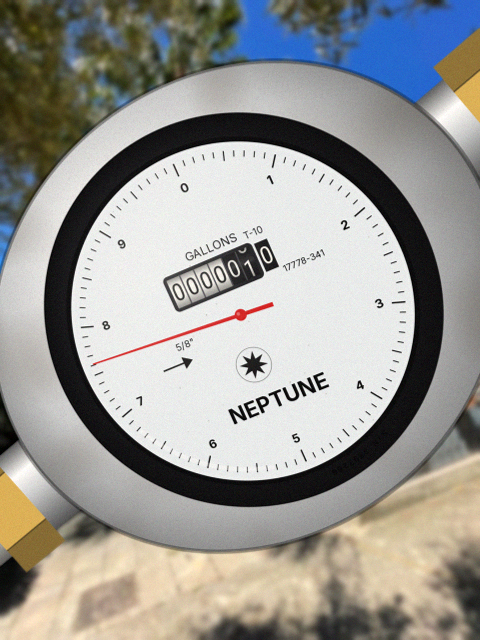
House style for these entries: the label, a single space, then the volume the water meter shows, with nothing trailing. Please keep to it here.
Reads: 7.6 gal
